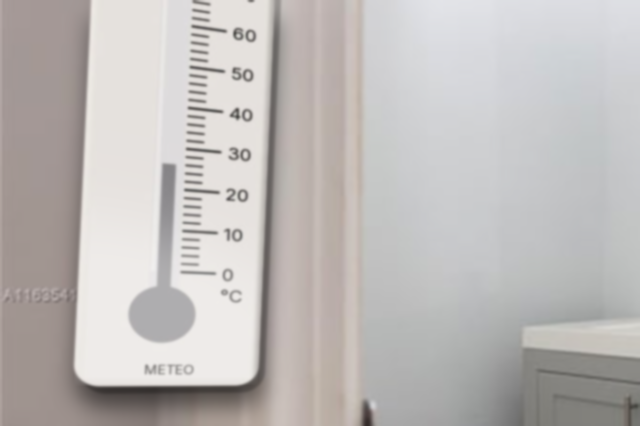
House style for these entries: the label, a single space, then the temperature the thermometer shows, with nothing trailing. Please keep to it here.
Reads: 26 °C
